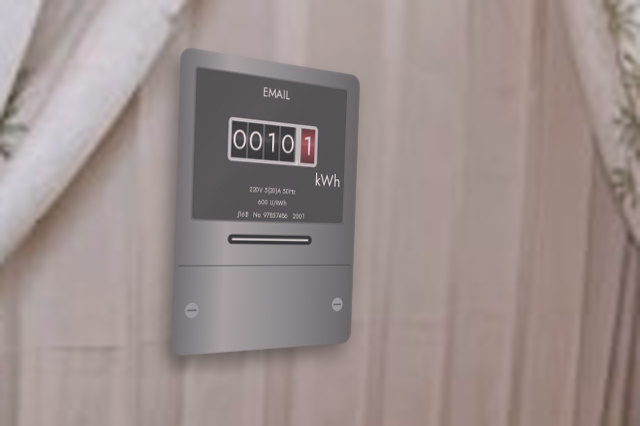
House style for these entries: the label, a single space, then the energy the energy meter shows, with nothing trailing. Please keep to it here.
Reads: 10.1 kWh
